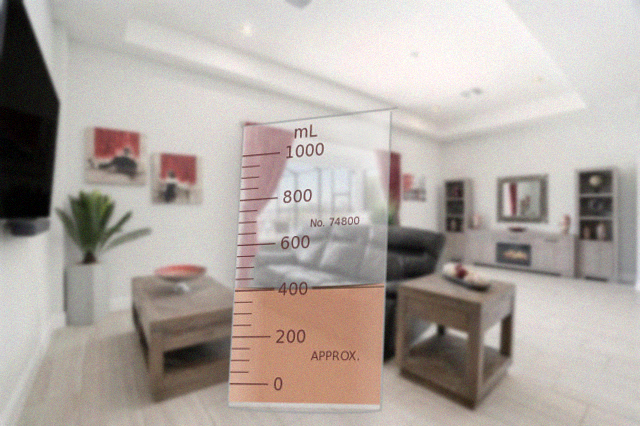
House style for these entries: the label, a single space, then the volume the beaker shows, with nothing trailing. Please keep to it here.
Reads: 400 mL
